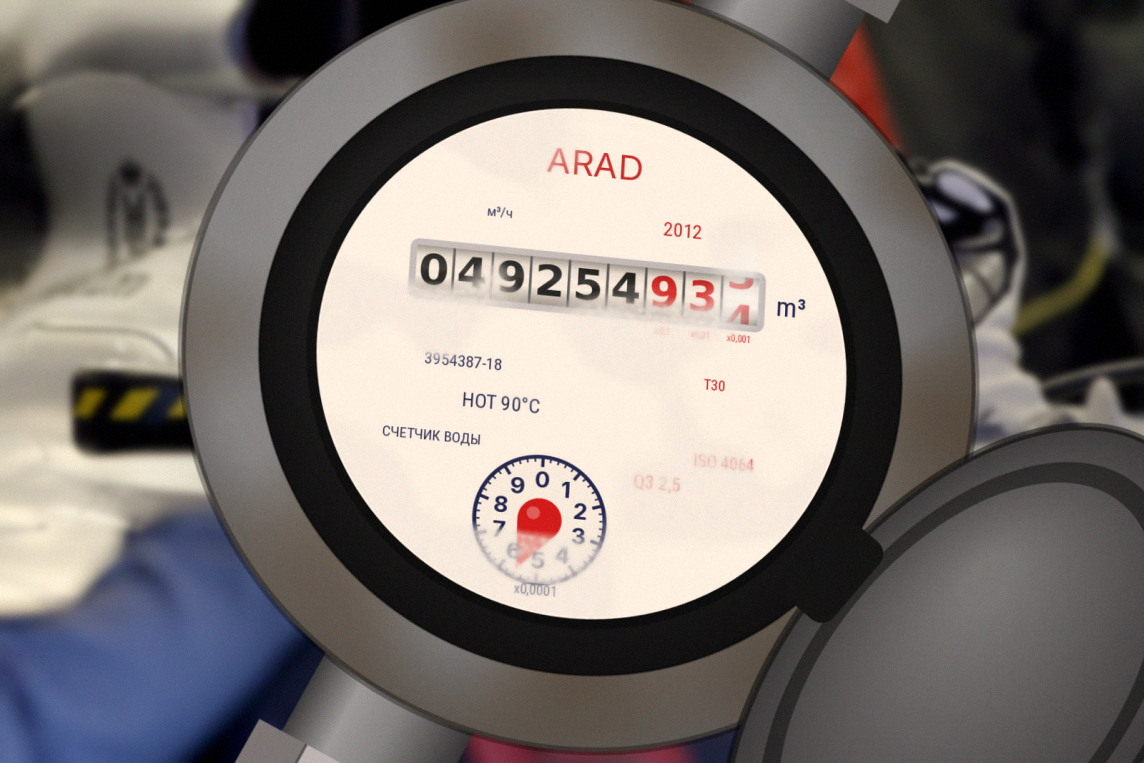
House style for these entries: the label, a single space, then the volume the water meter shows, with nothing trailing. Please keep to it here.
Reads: 49254.9335 m³
